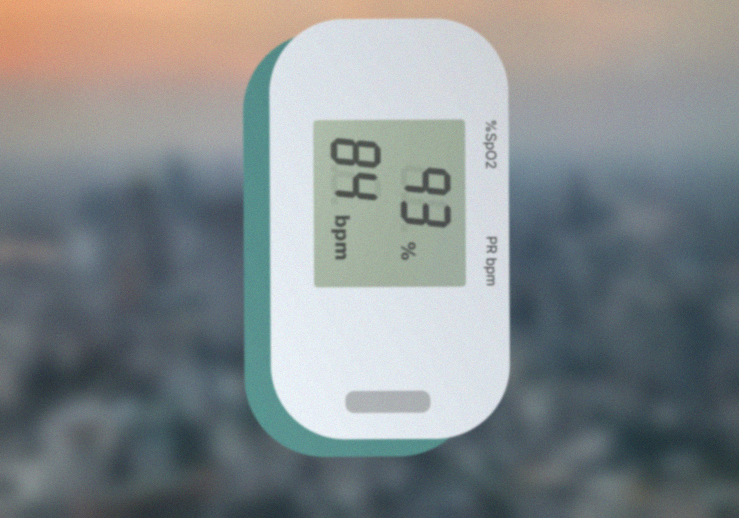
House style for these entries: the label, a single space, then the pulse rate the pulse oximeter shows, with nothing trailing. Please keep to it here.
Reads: 84 bpm
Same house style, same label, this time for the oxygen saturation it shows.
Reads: 93 %
